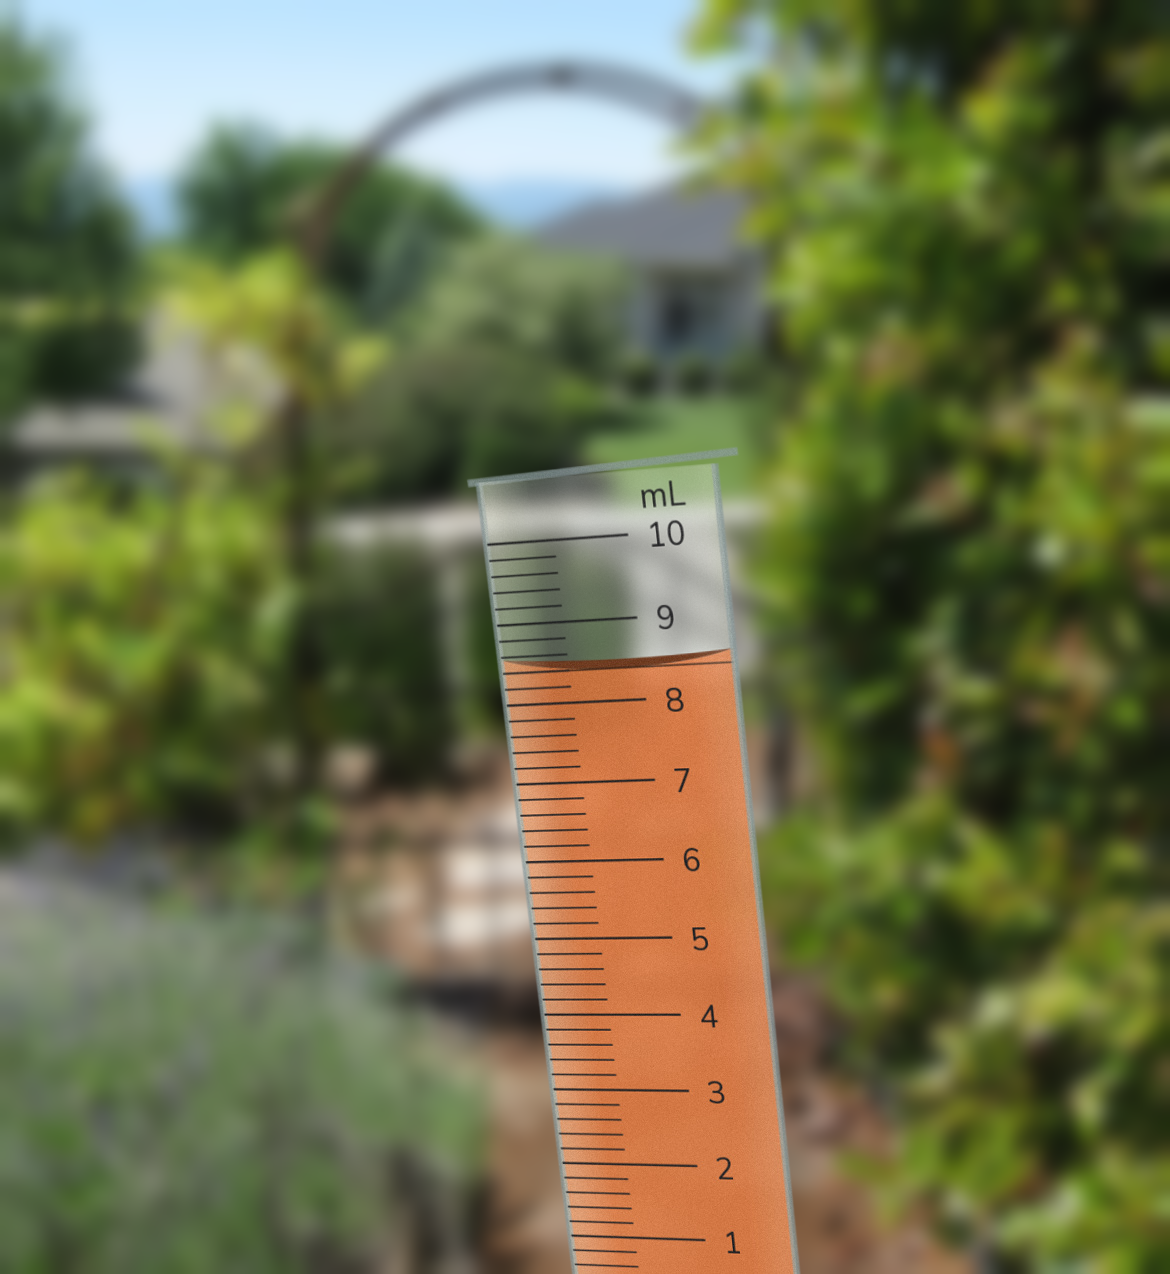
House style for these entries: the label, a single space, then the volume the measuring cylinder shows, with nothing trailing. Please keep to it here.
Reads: 8.4 mL
